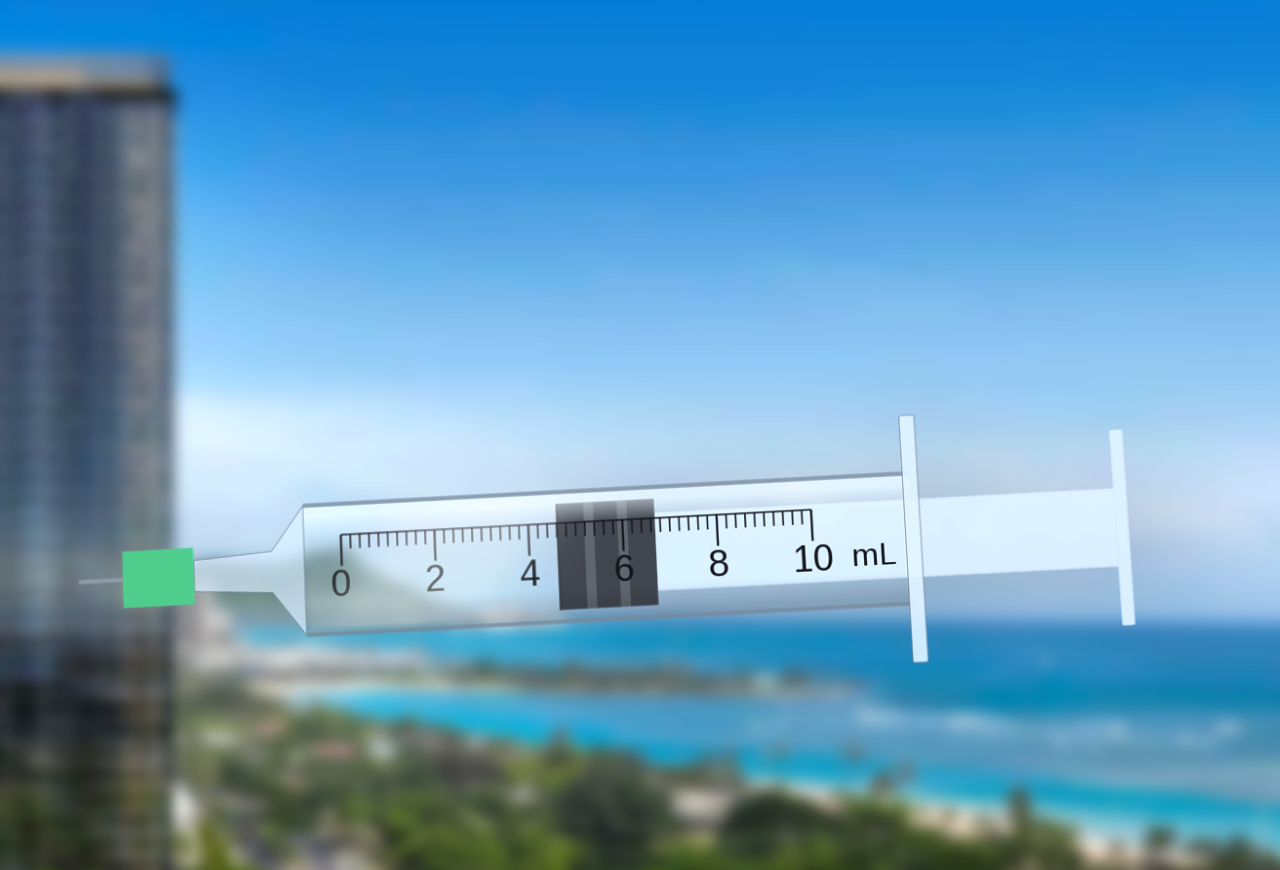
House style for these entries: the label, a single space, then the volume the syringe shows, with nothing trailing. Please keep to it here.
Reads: 4.6 mL
